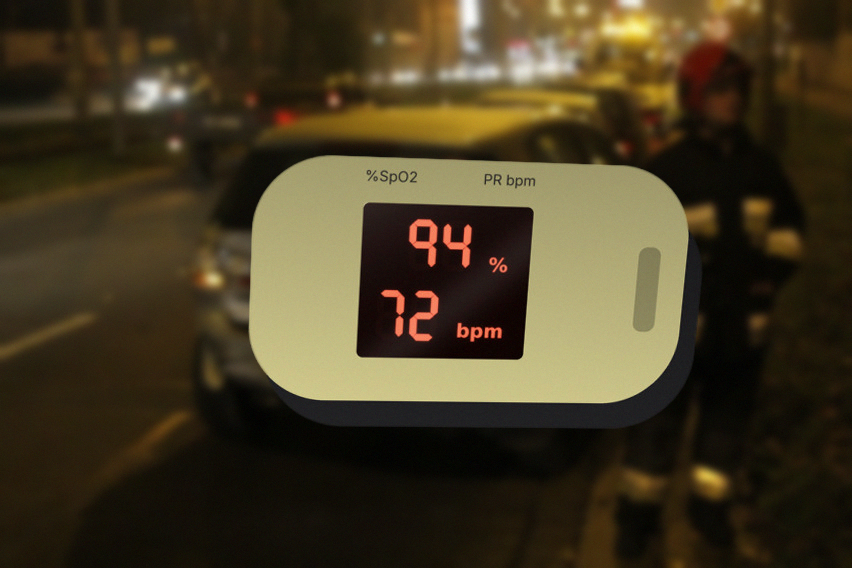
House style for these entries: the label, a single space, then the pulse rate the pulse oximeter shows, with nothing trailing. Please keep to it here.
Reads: 72 bpm
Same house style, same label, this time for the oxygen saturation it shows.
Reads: 94 %
